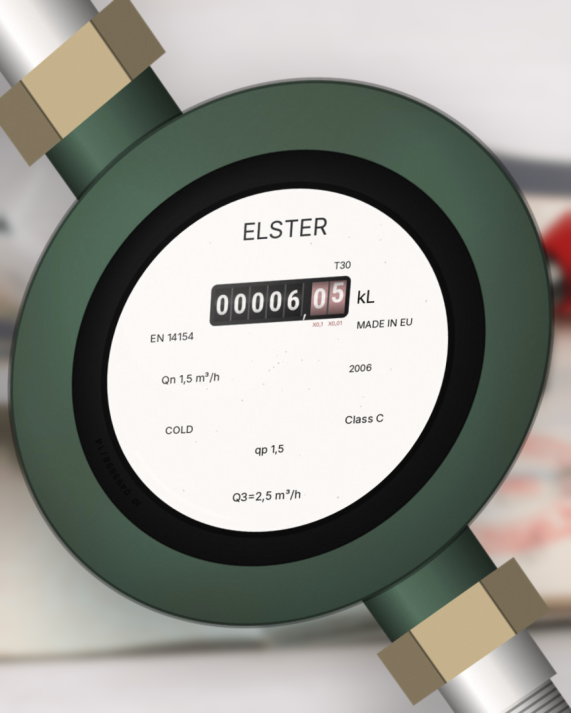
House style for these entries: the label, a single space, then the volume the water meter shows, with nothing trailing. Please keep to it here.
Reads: 6.05 kL
